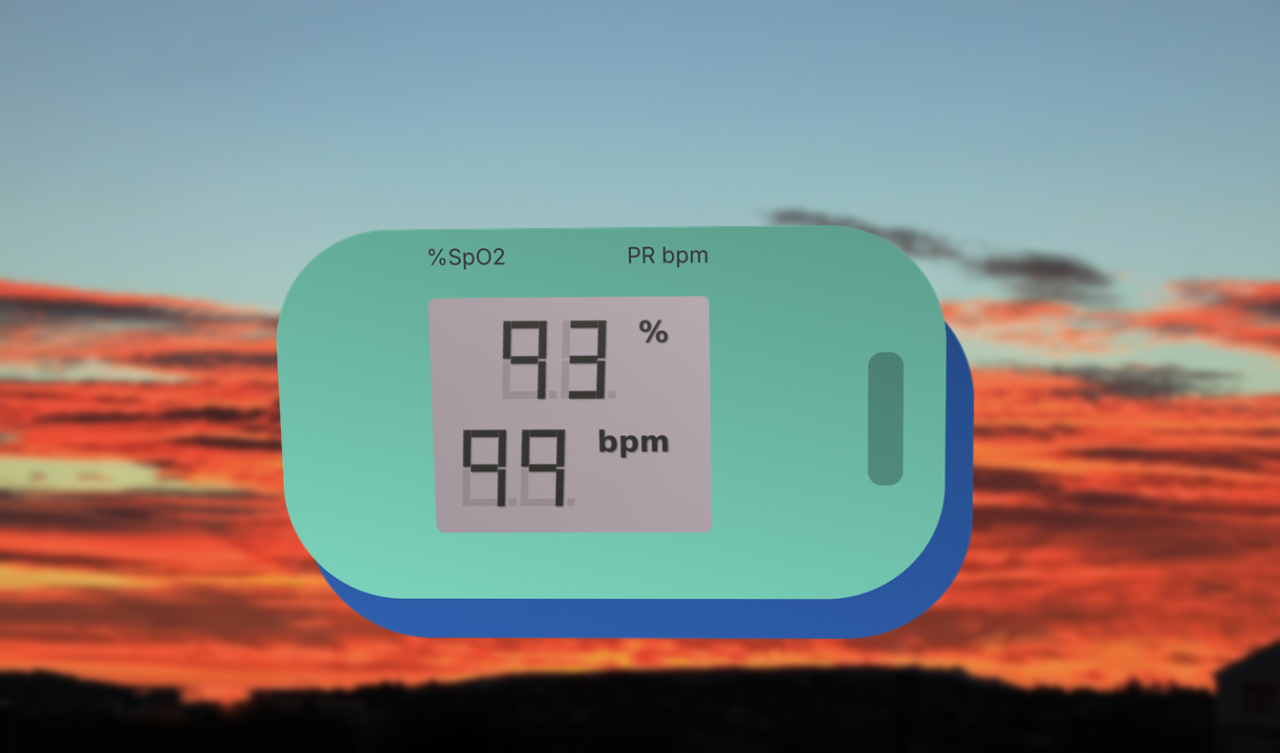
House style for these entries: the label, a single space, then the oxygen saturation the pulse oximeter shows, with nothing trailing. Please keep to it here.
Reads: 93 %
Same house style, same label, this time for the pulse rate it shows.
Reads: 99 bpm
